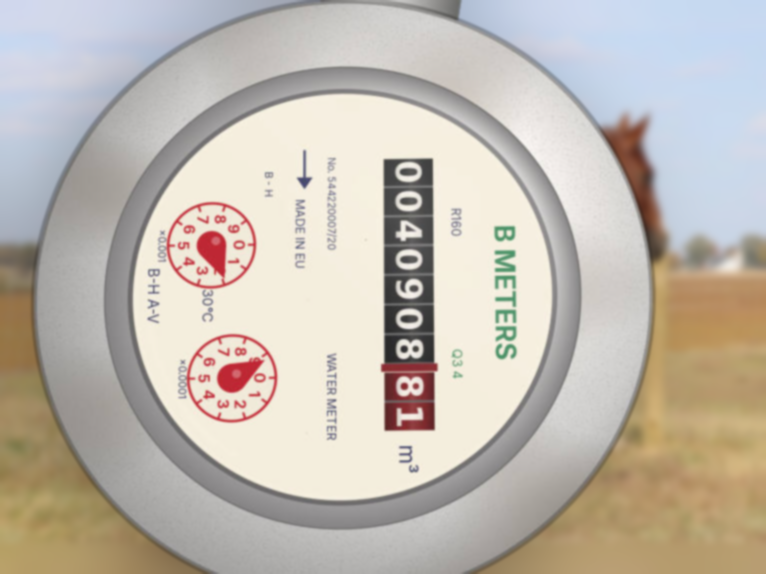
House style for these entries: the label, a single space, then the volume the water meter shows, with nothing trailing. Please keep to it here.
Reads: 40908.8119 m³
